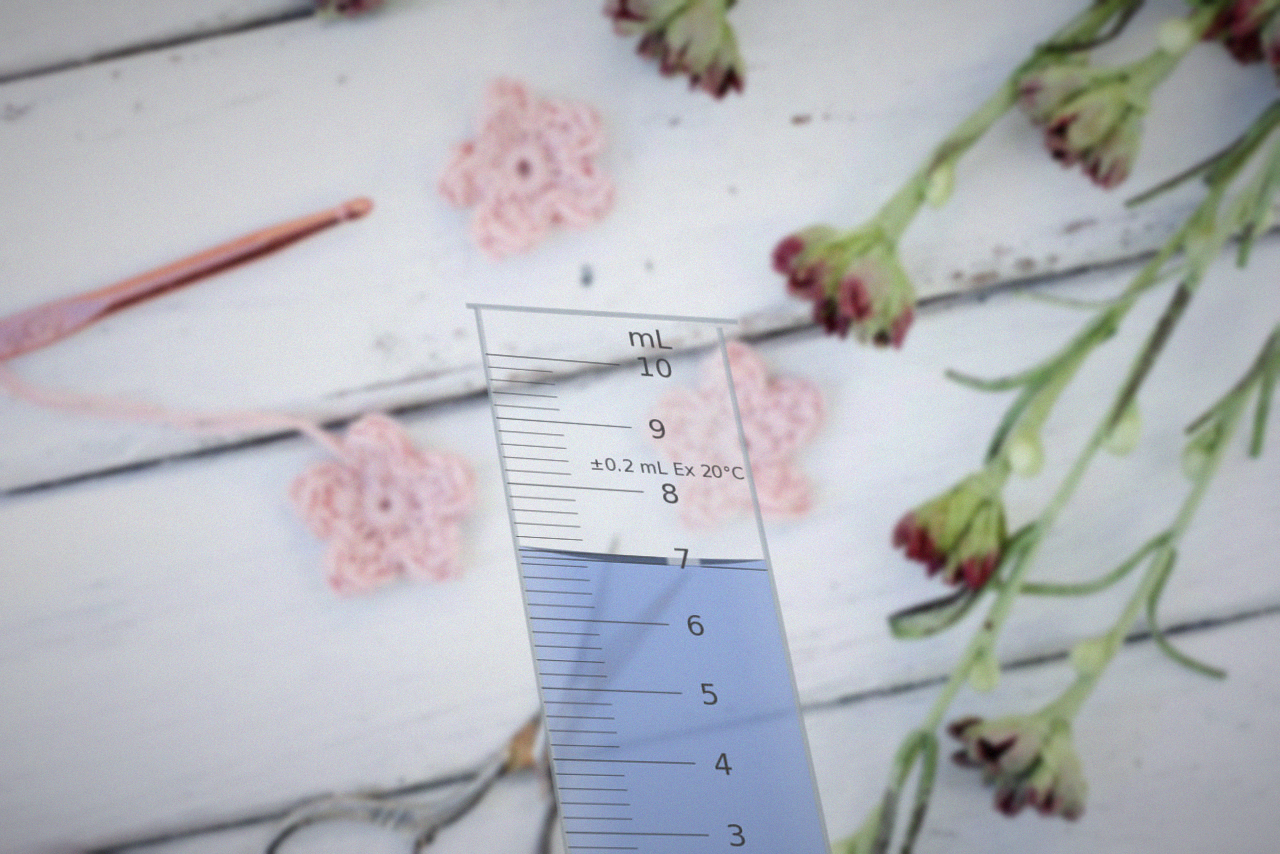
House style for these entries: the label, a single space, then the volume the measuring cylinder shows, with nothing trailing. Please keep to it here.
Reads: 6.9 mL
